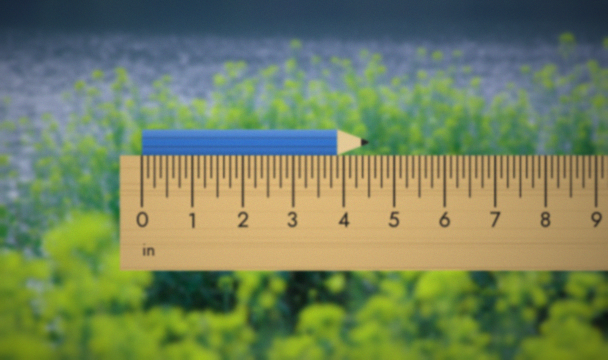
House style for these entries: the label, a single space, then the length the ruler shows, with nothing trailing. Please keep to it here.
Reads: 4.5 in
